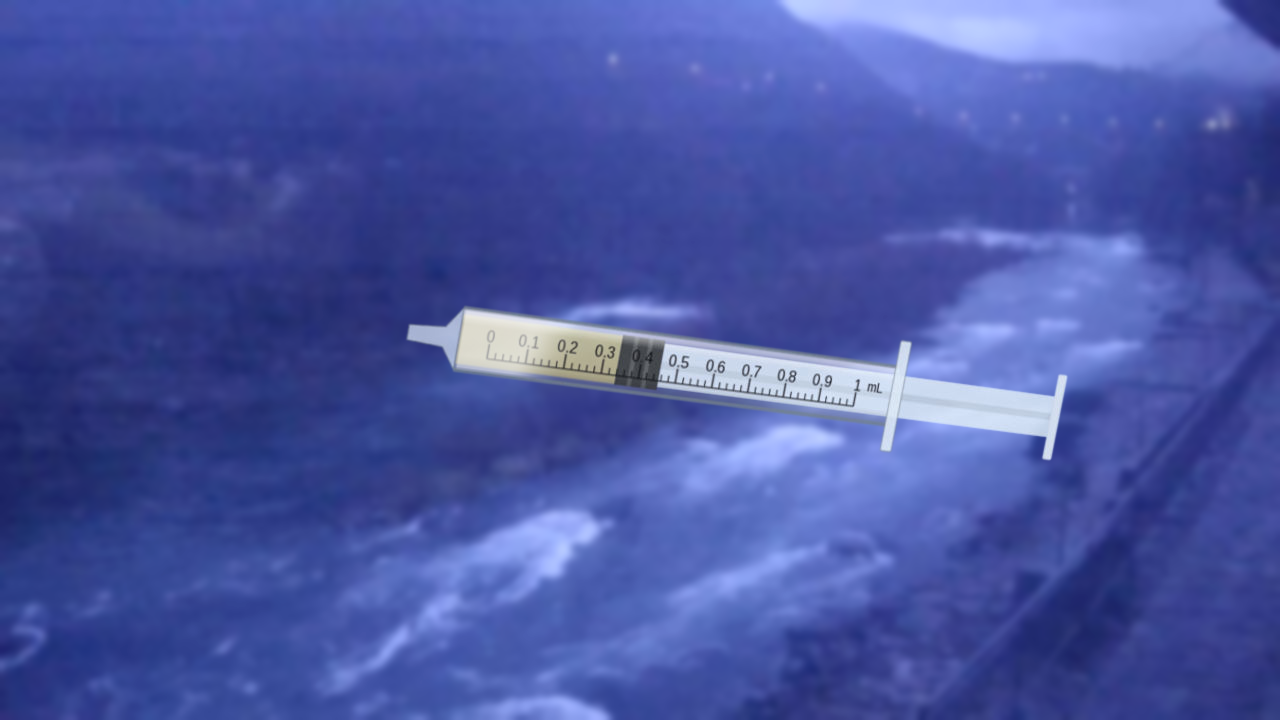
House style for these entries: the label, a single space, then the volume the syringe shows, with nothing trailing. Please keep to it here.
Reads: 0.34 mL
